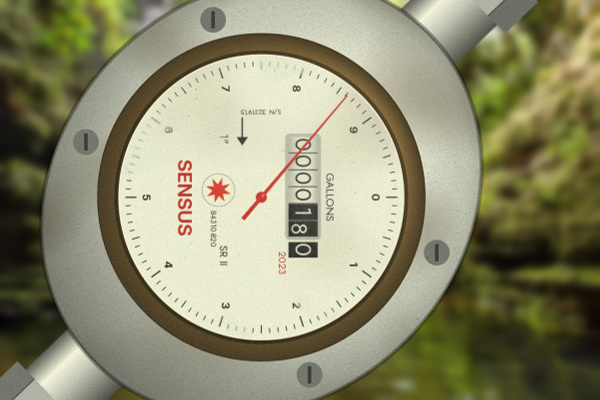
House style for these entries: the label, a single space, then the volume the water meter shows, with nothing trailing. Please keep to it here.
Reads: 178.6 gal
